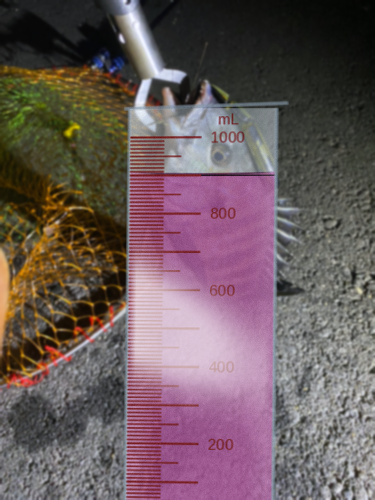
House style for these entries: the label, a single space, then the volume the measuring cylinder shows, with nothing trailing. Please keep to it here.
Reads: 900 mL
